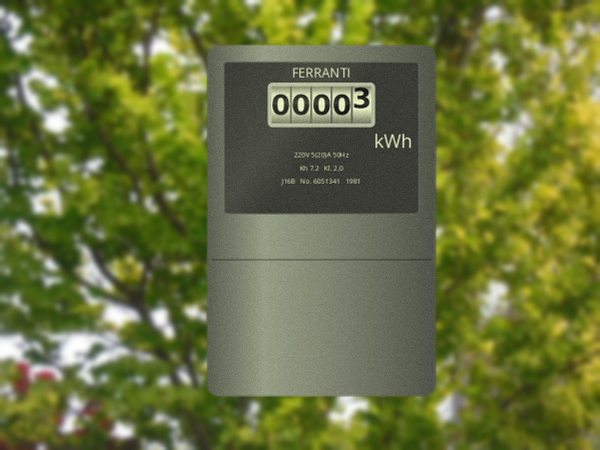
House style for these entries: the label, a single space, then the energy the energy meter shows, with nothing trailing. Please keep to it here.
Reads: 3 kWh
